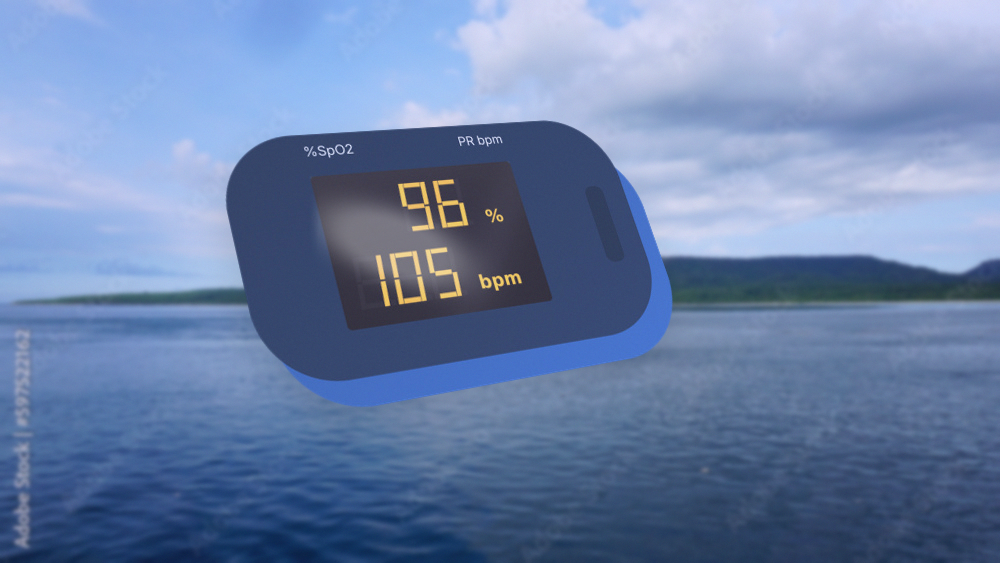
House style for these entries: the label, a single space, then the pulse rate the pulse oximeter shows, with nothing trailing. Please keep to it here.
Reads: 105 bpm
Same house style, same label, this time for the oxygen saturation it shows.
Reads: 96 %
